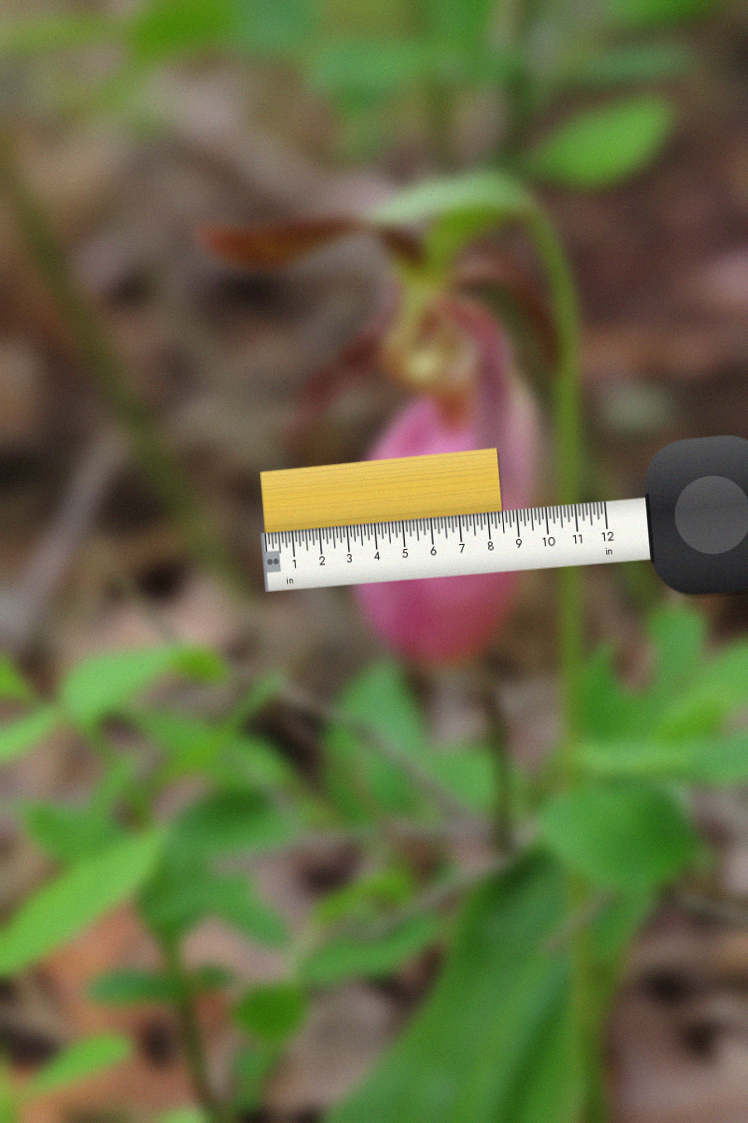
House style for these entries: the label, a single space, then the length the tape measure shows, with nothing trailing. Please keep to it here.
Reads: 8.5 in
